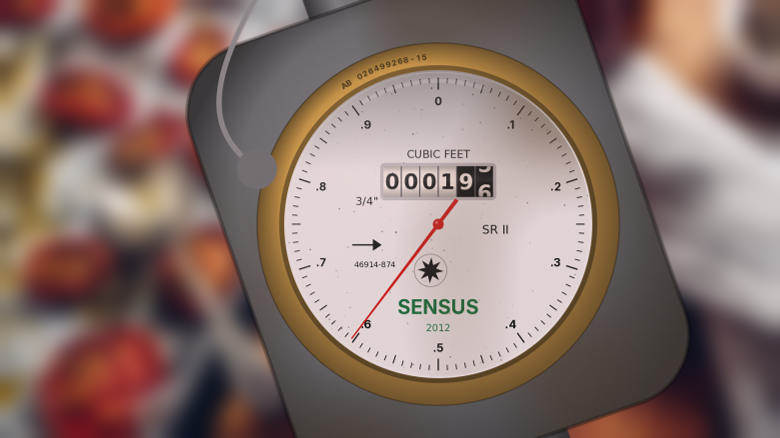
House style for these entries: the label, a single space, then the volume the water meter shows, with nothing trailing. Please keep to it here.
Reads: 195.60 ft³
